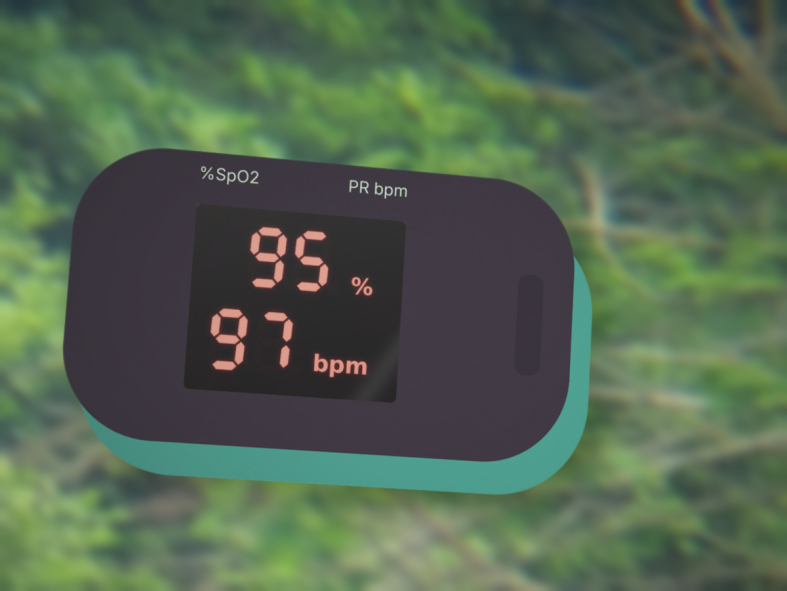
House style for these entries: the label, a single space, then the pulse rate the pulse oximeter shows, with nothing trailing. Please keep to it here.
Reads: 97 bpm
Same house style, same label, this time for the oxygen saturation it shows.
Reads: 95 %
